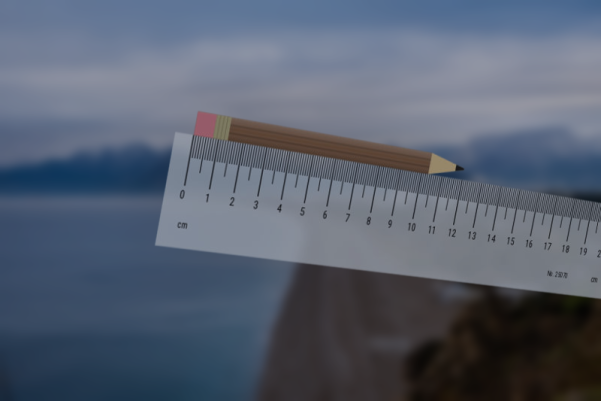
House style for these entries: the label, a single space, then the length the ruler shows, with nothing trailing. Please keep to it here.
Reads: 12 cm
